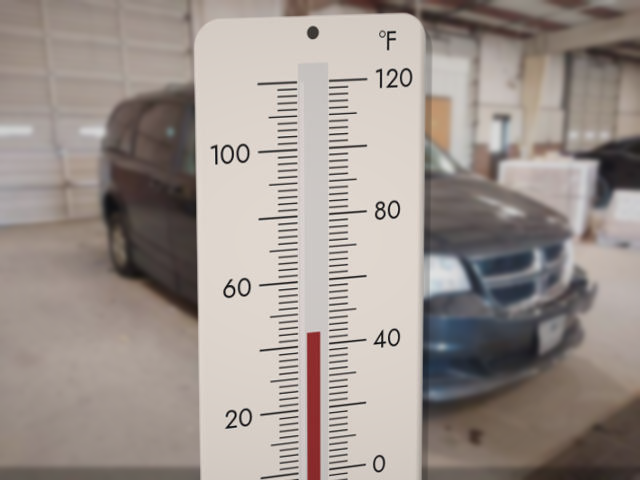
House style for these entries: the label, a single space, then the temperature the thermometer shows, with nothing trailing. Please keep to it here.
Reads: 44 °F
